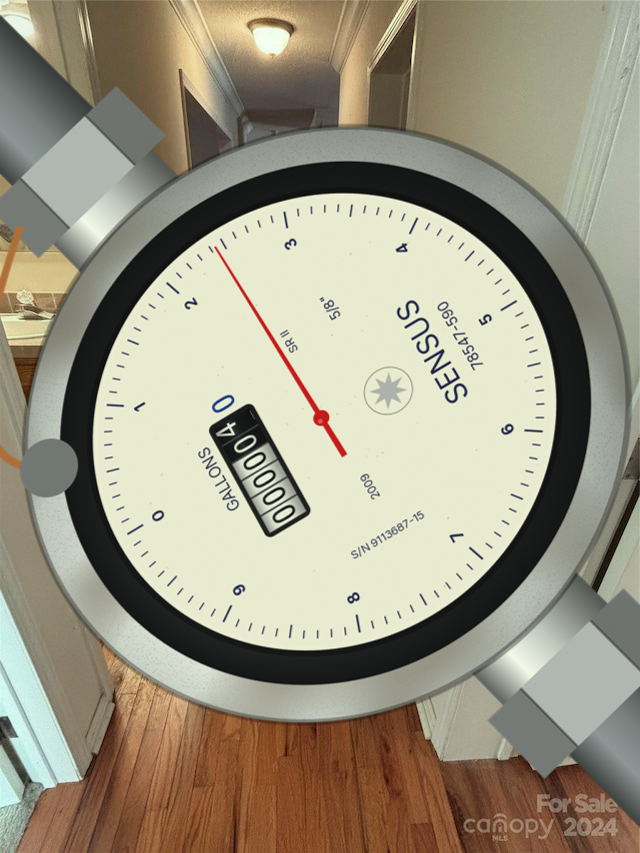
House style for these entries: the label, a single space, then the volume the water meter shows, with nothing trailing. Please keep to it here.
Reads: 42.4 gal
